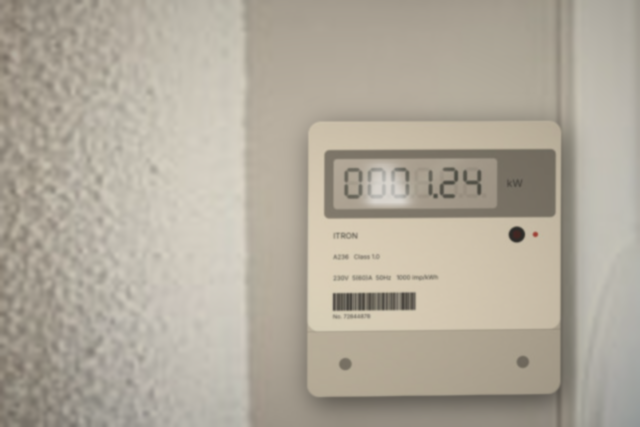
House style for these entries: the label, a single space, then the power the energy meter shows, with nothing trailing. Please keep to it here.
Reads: 1.24 kW
